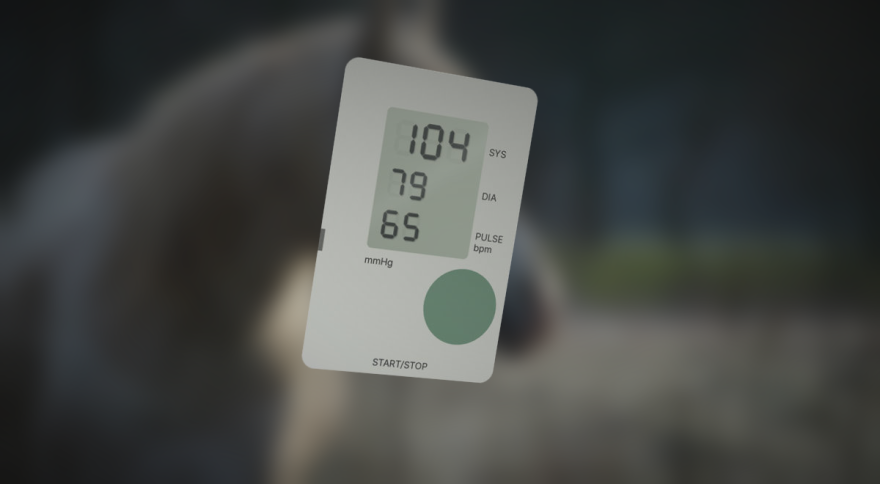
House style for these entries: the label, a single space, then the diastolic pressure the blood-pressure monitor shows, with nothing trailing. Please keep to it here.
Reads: 79 mmHg
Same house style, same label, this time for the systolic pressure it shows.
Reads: 104 mmHg
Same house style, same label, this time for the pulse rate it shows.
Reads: 65 bpm
